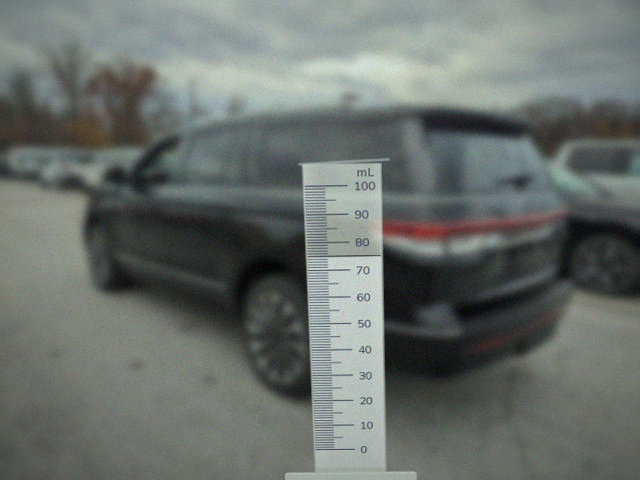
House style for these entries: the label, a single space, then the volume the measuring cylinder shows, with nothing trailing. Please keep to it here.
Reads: 75 mL
